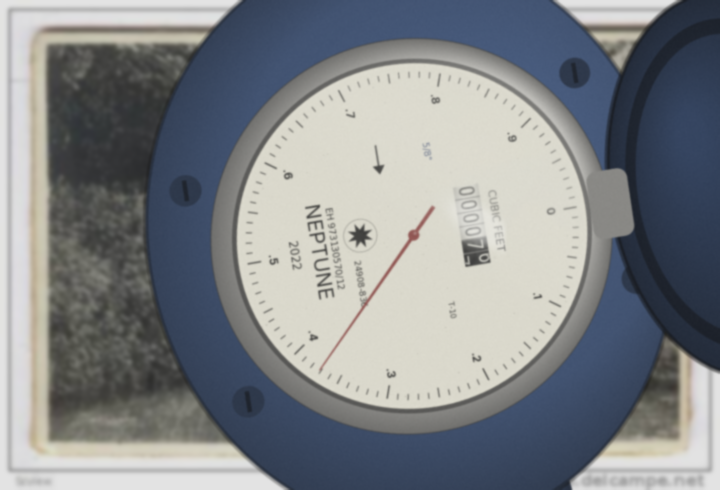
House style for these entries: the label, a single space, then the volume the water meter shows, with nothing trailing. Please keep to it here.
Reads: 76.37 ft³
